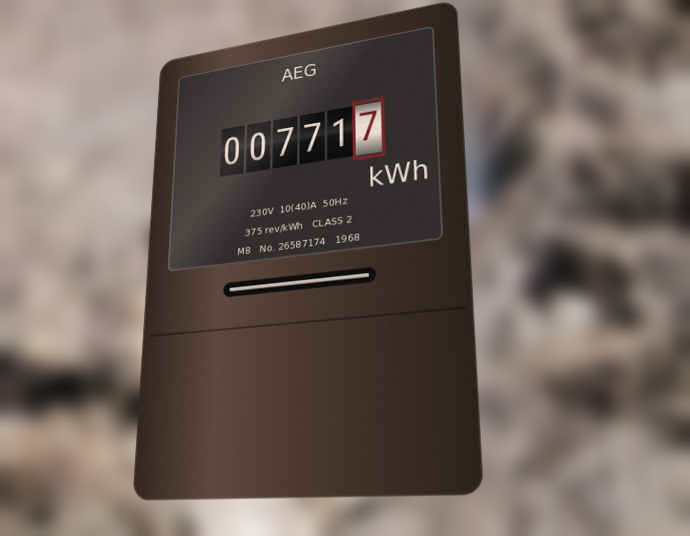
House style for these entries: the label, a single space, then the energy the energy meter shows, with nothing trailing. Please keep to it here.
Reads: 771.7 kWh
